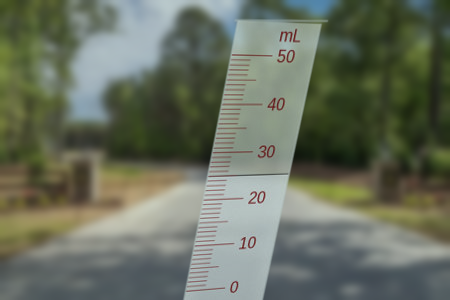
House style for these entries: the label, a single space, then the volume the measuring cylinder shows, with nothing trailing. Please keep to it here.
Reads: 25 mL
